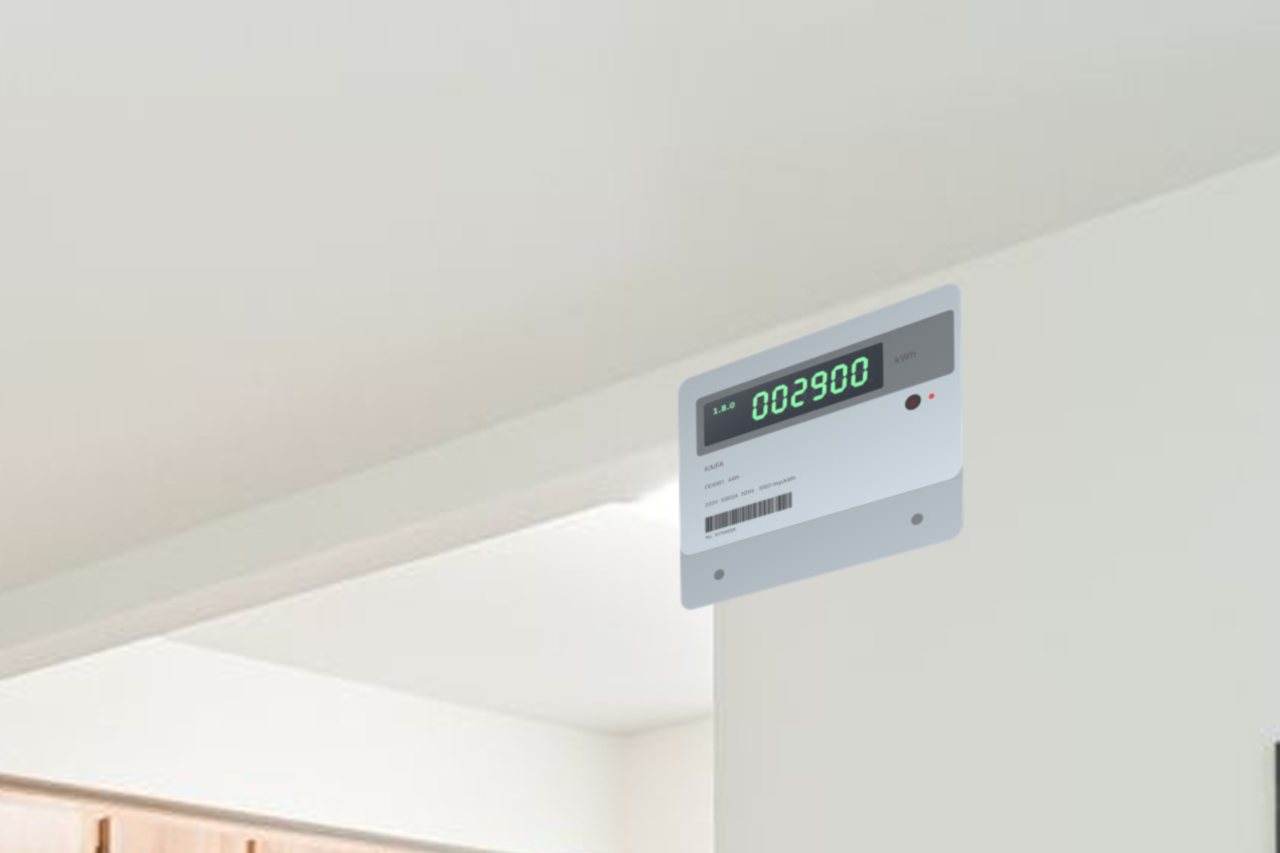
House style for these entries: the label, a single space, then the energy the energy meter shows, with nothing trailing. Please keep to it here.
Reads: 2900 kWh
